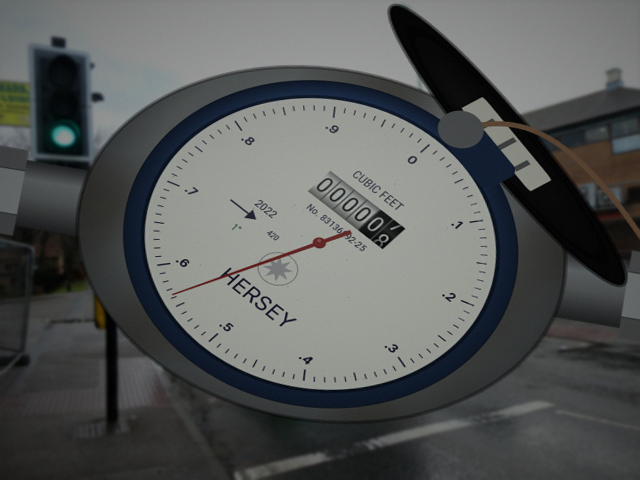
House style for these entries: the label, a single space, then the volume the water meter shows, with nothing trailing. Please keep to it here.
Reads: 7.56 ft³
